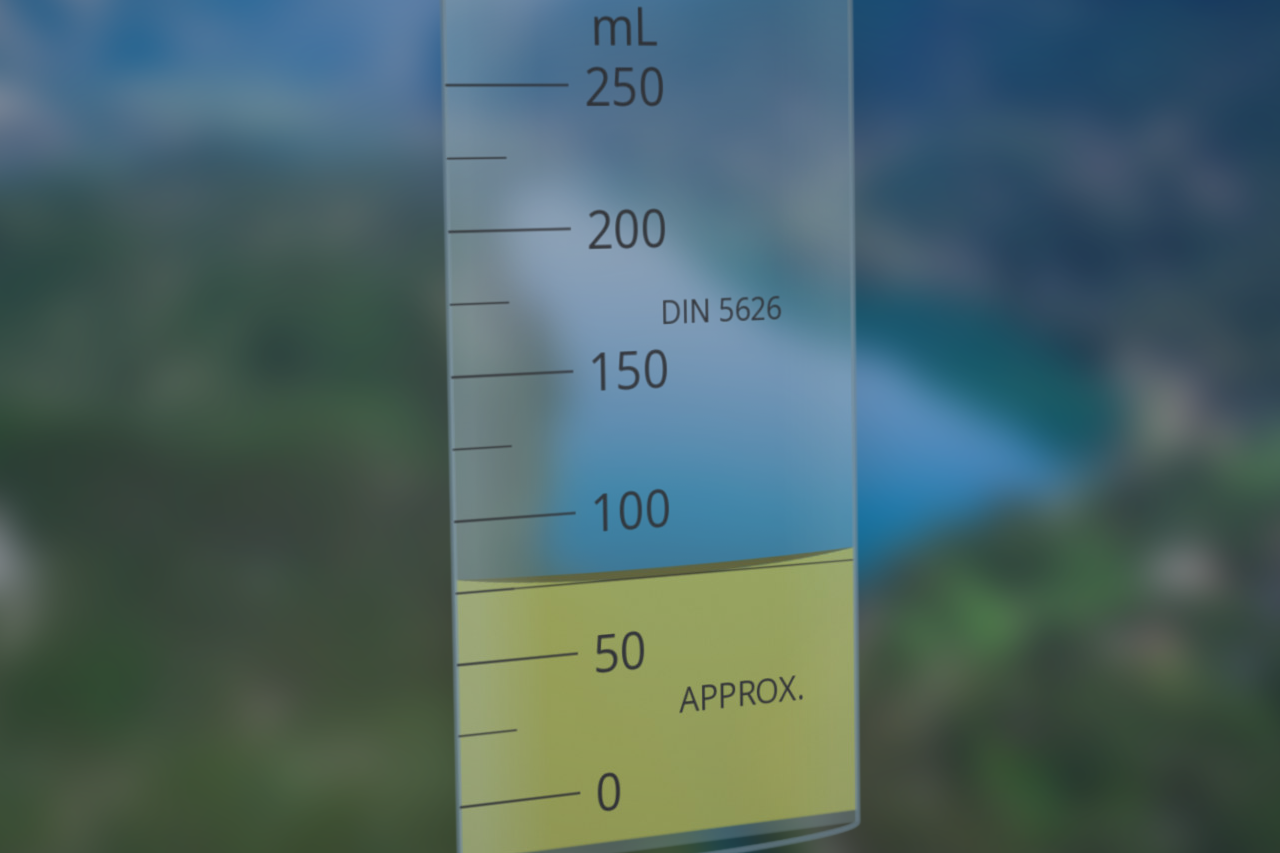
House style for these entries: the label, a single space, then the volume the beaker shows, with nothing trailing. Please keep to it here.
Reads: 75 mL
